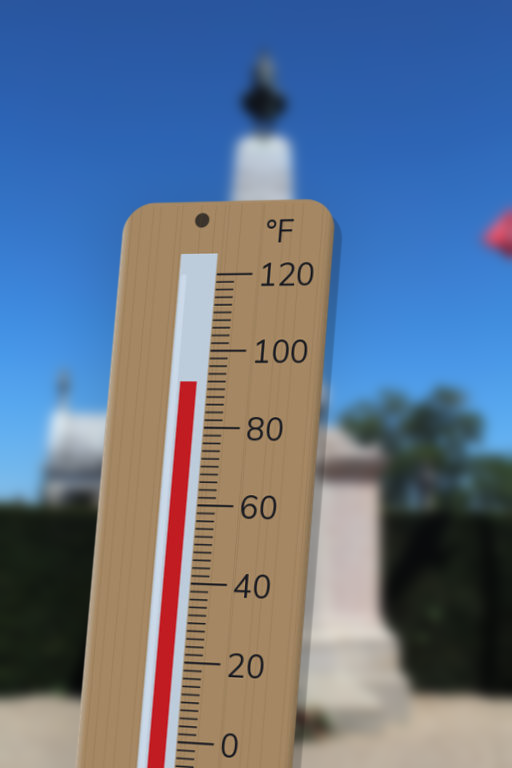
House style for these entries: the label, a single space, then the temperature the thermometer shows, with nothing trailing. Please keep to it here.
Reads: 92 °F
